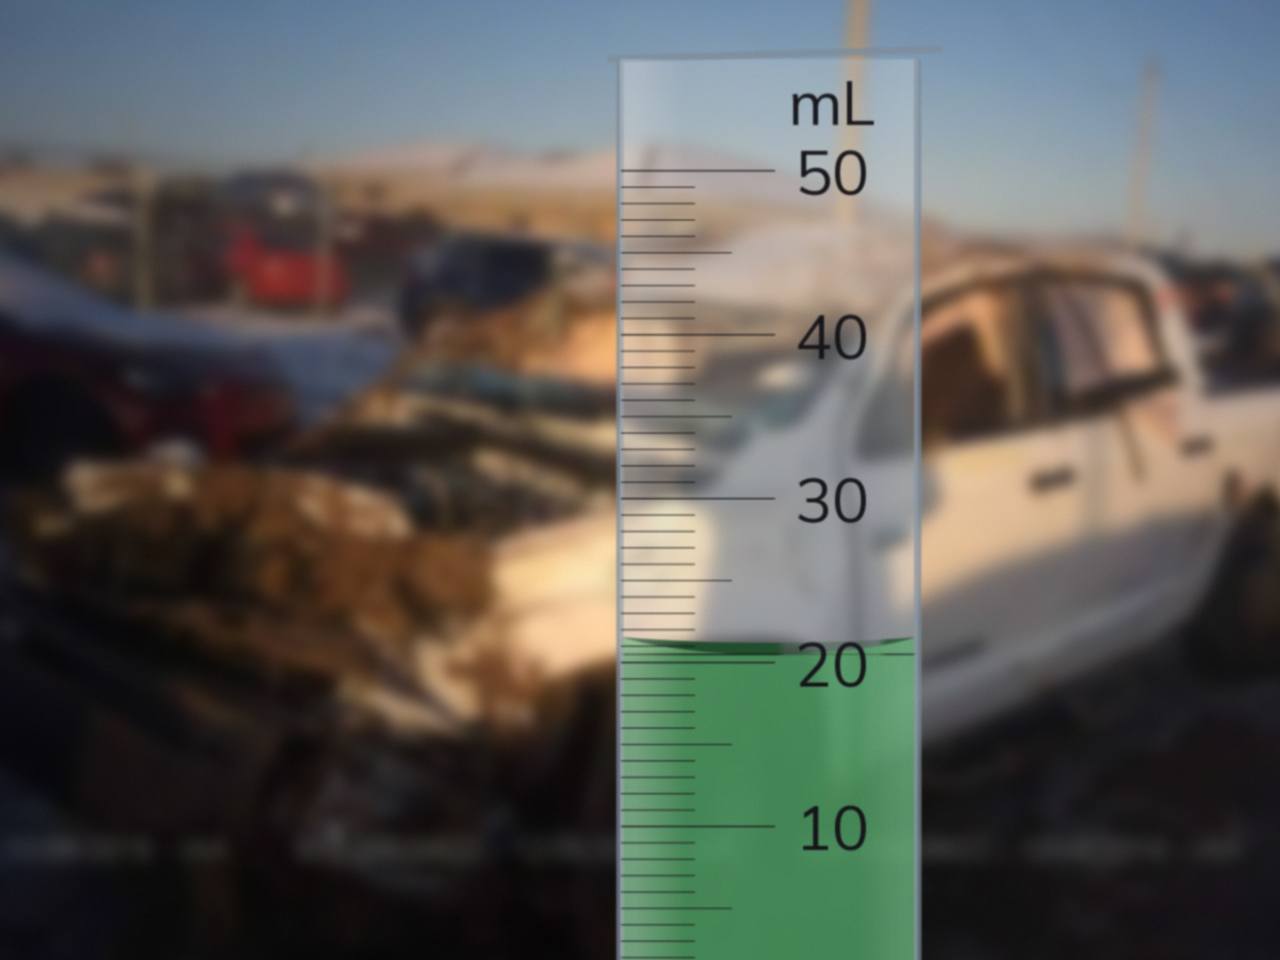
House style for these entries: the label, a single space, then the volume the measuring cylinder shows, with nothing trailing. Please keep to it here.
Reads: 20.5 mL
